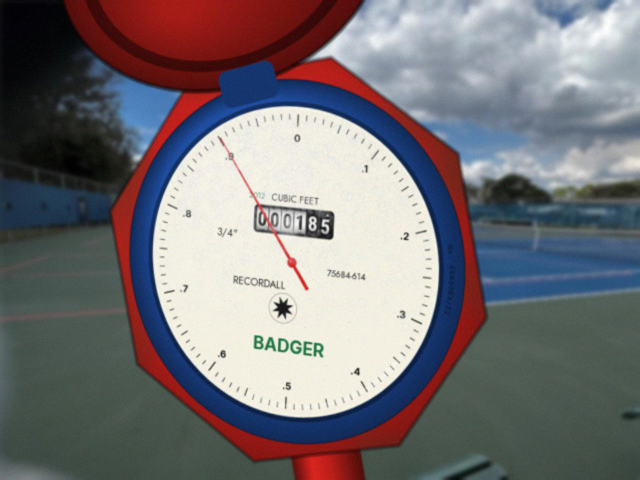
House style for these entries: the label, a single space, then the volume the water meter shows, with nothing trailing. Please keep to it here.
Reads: 184.90 ft³
